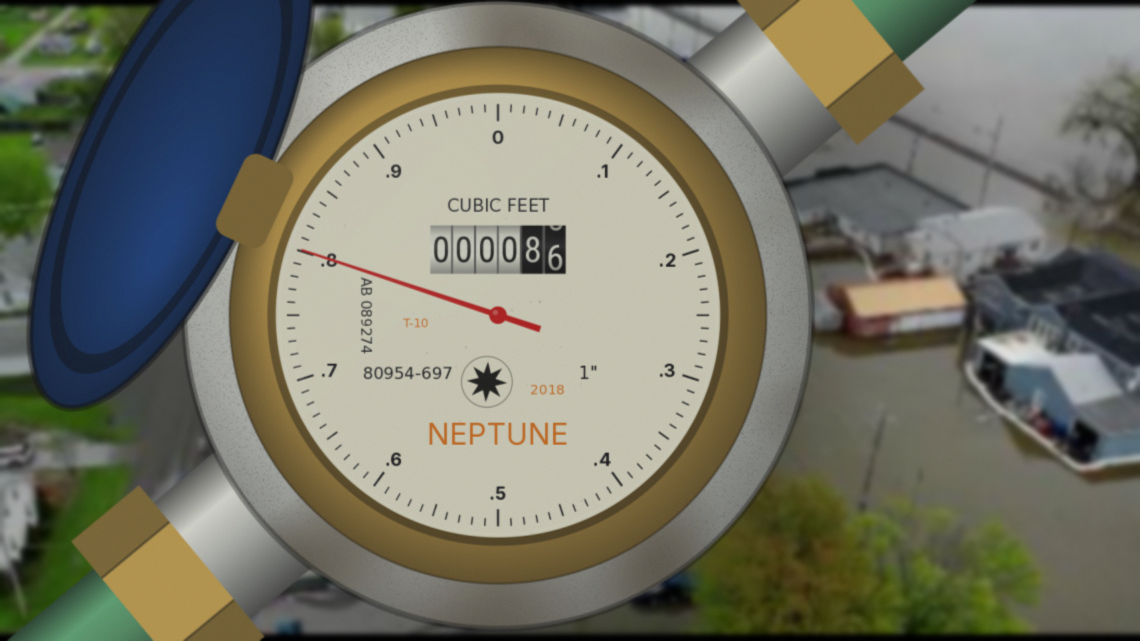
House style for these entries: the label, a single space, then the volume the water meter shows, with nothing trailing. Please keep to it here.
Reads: 85.80 ft³
